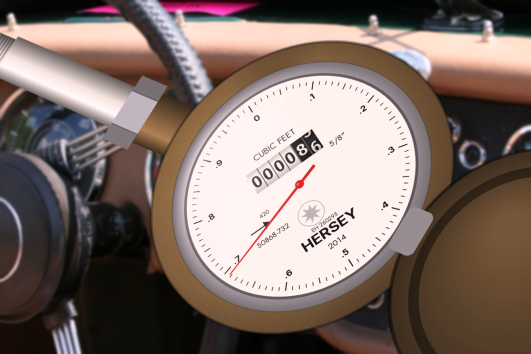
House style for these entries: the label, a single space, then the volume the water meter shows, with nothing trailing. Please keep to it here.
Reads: 85.69 ft³
